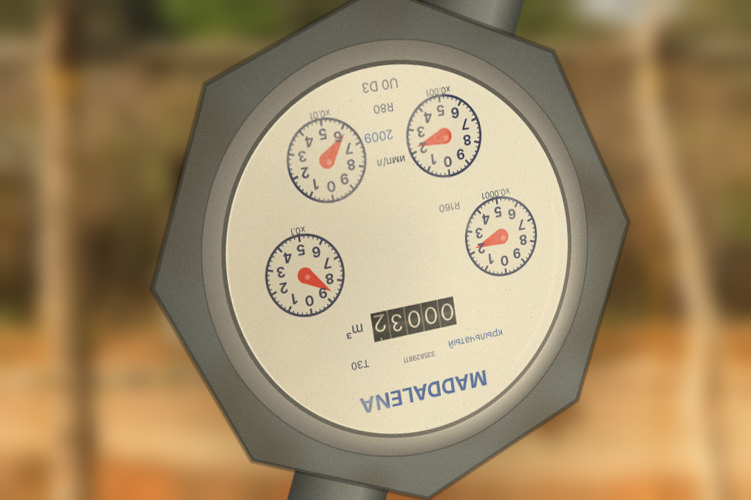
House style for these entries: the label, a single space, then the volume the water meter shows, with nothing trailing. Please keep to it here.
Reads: 31.8622 m³
